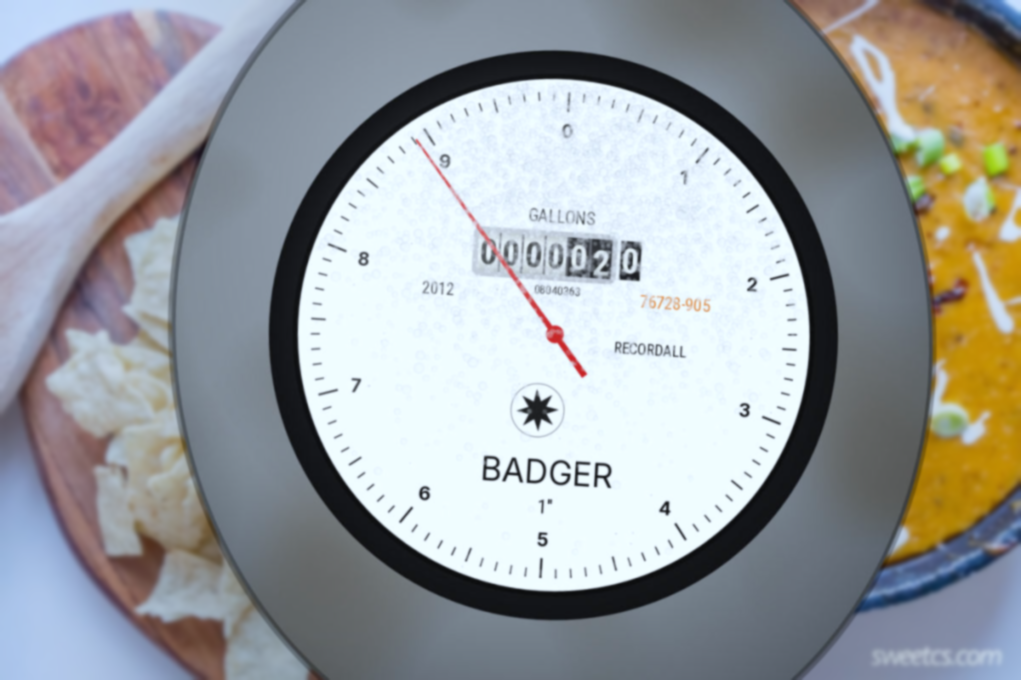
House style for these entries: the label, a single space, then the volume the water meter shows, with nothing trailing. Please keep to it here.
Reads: 18.9 gal
